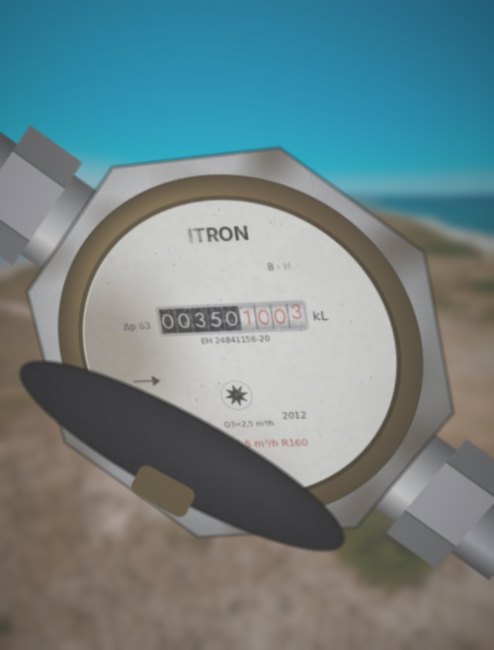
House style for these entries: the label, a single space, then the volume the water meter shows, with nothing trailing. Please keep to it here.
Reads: 350.1003 kL
